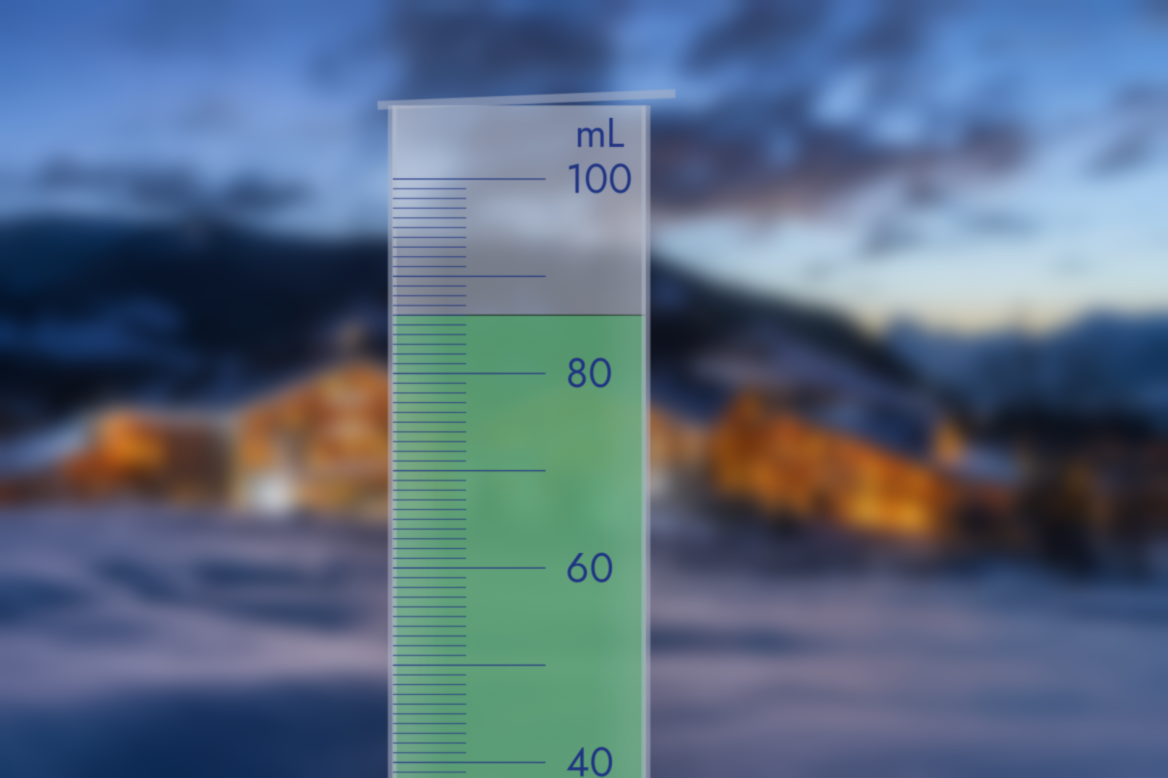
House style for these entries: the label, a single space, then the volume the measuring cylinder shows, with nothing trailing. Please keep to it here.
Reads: 86 mL
